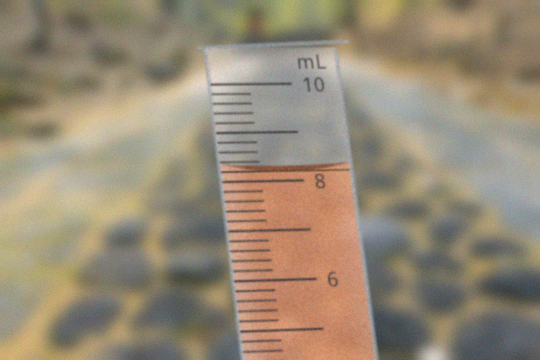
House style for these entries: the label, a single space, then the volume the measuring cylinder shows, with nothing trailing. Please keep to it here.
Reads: 8.2 mL
